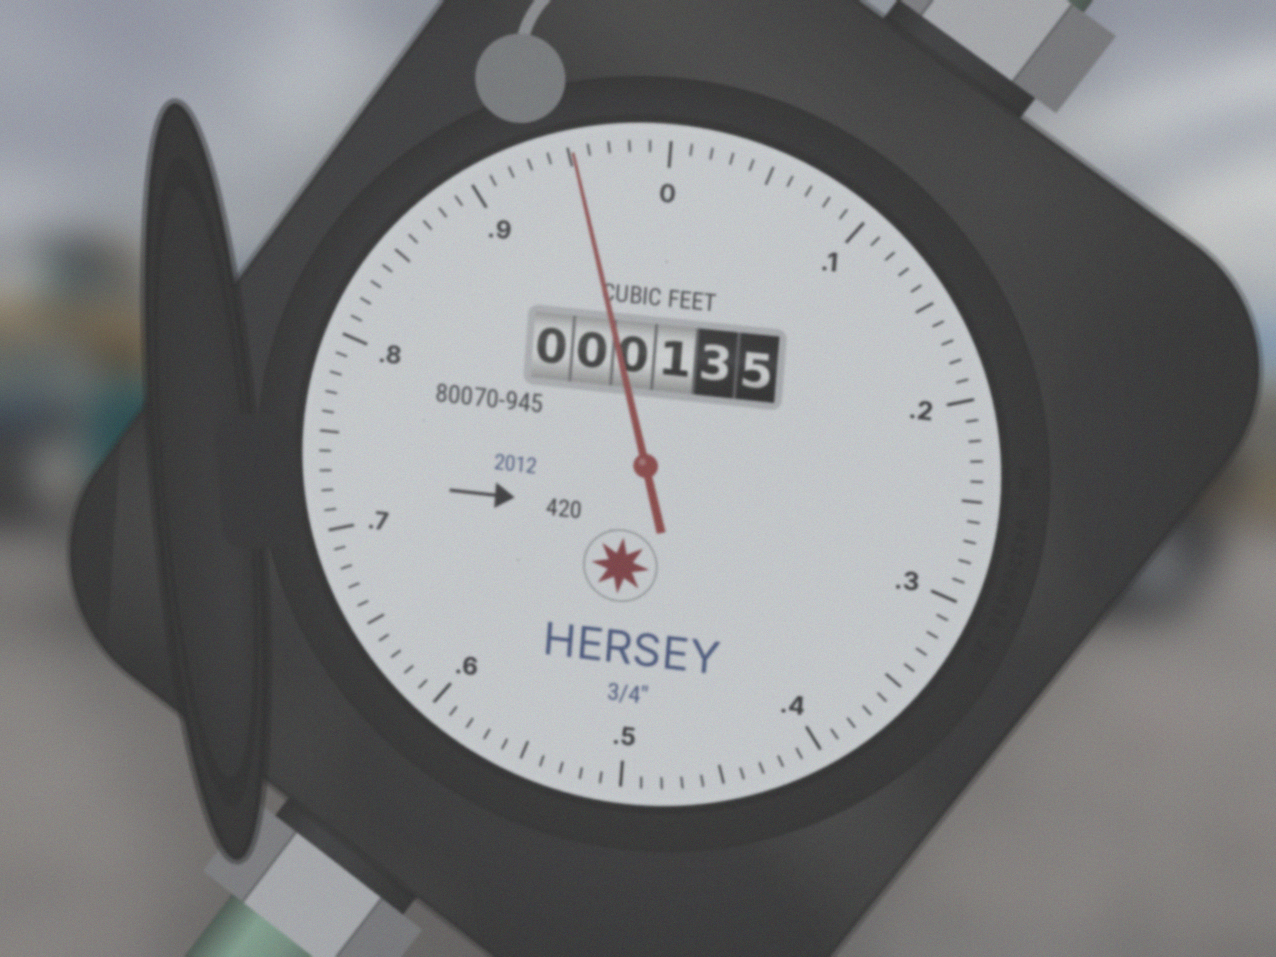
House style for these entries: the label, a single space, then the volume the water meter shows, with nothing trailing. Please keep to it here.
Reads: 134.95 ft³
